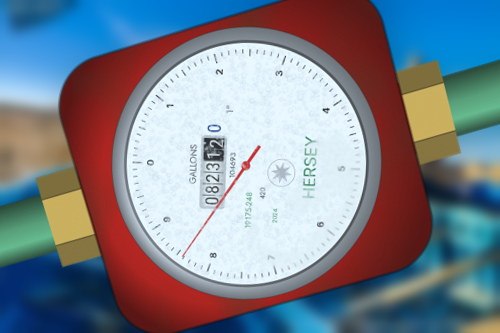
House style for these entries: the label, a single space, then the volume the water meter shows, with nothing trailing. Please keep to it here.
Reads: 823118.4 gal
